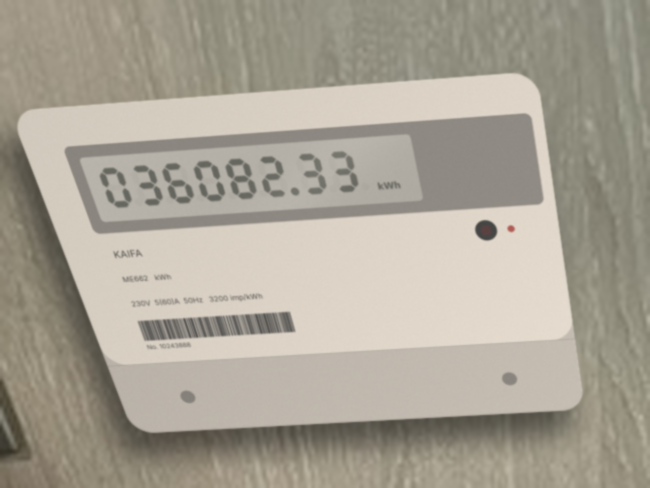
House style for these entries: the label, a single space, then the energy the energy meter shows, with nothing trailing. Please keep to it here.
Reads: 36082.33 kWh
